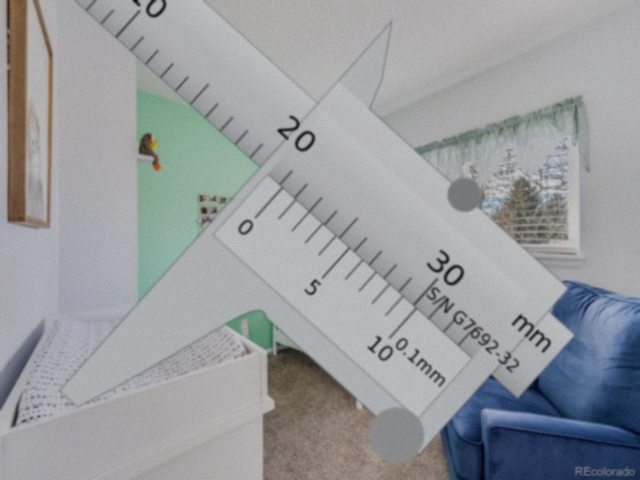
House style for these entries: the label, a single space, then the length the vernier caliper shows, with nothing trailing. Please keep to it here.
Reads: 21.2 mm
